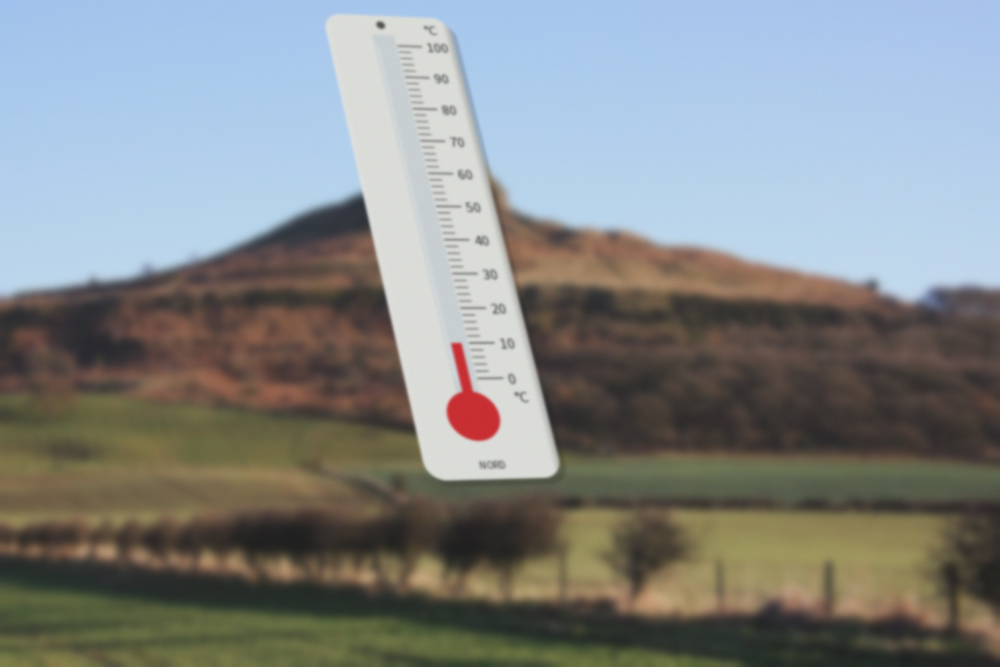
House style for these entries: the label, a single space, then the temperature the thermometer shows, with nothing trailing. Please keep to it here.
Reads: 10 °C
